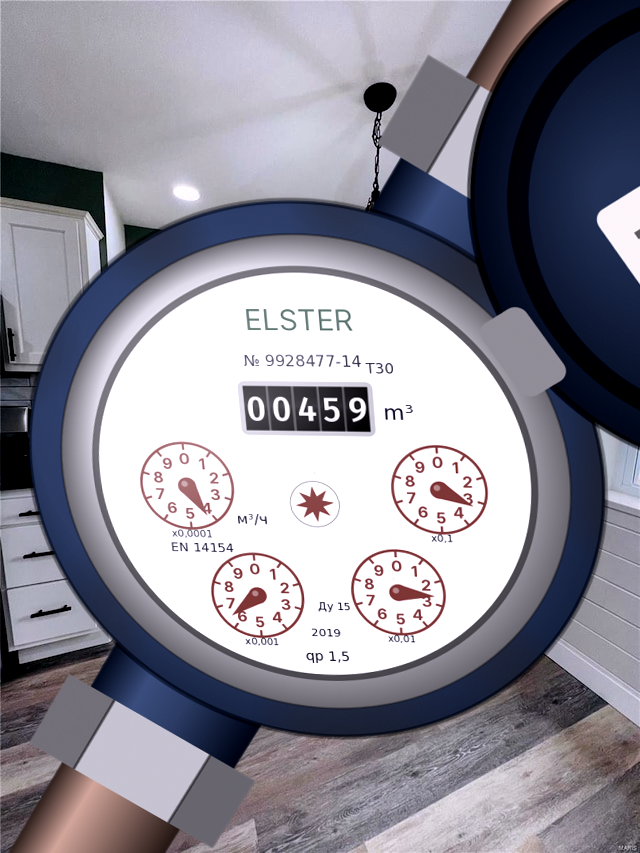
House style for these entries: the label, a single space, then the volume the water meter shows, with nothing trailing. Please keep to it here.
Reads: 459.3264 m³
